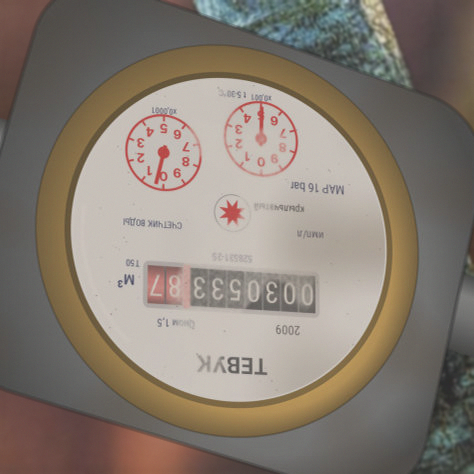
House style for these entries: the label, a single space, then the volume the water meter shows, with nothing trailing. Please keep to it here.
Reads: 30533.8750 m³
